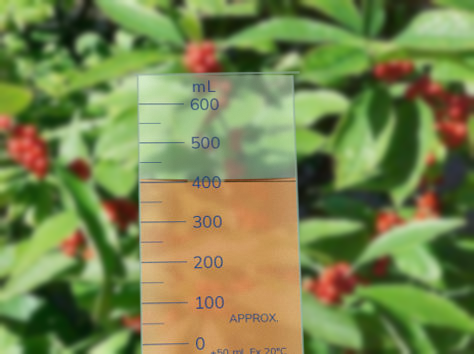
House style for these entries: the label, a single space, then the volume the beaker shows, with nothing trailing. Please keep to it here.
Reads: 400 mL
